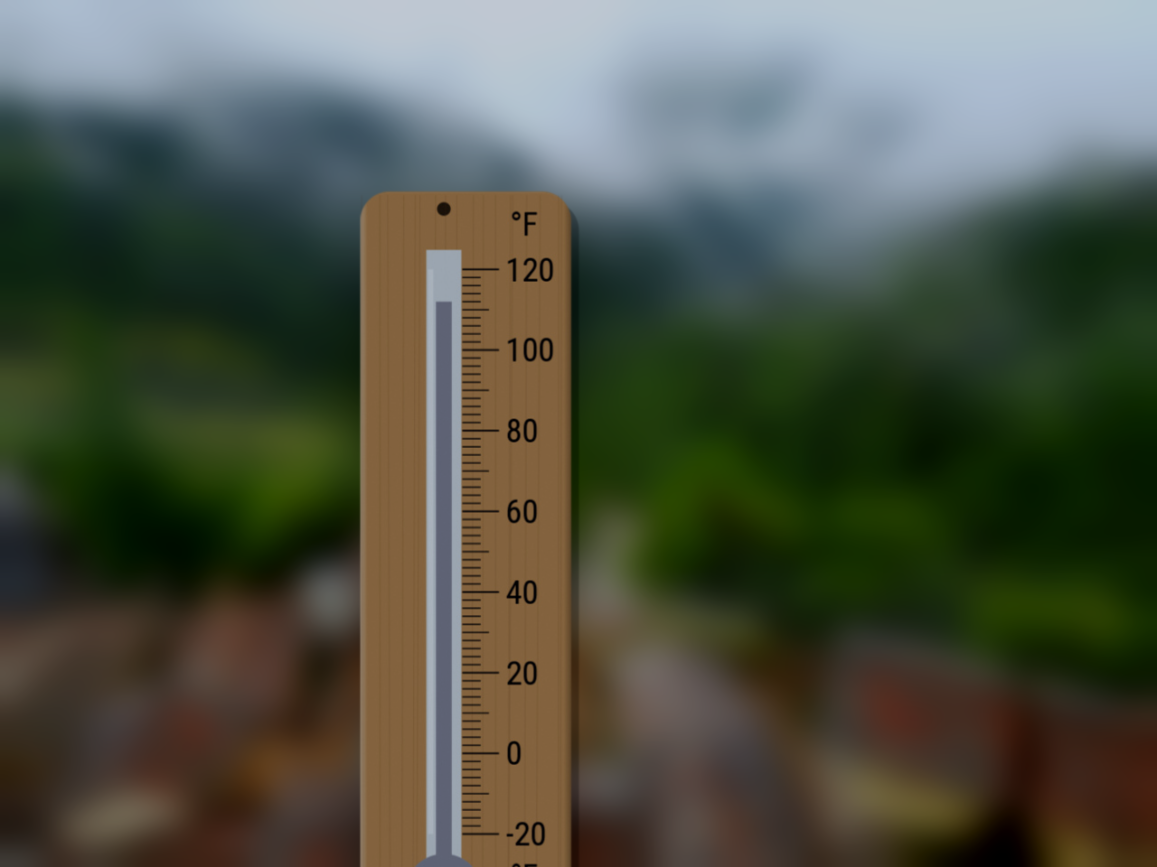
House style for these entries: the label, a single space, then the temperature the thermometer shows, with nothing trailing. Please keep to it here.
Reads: 112 °F
